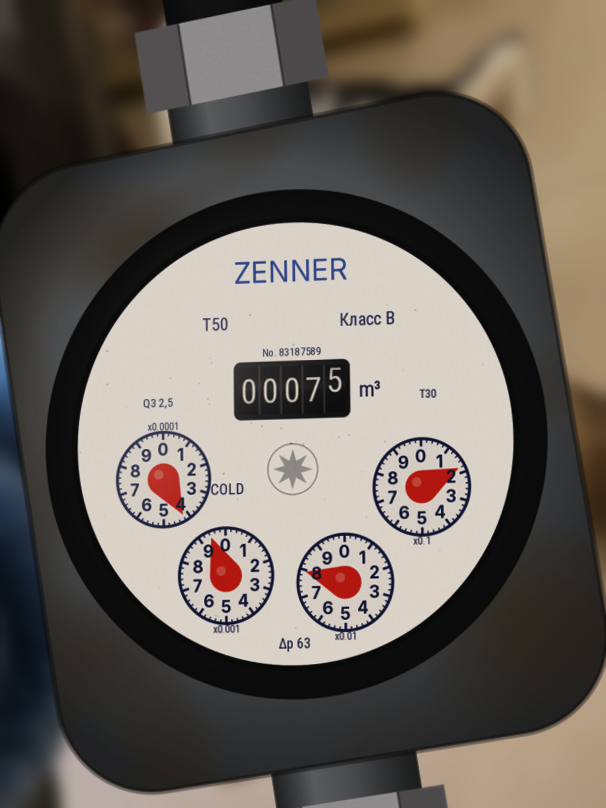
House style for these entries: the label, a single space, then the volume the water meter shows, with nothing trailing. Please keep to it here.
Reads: 75.1794 m³
